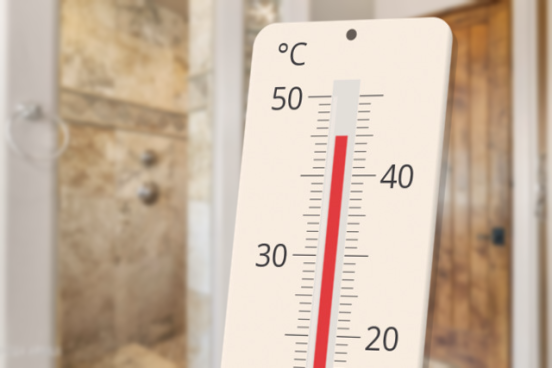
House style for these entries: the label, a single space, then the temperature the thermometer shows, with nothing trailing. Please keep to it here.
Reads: 45 °C
